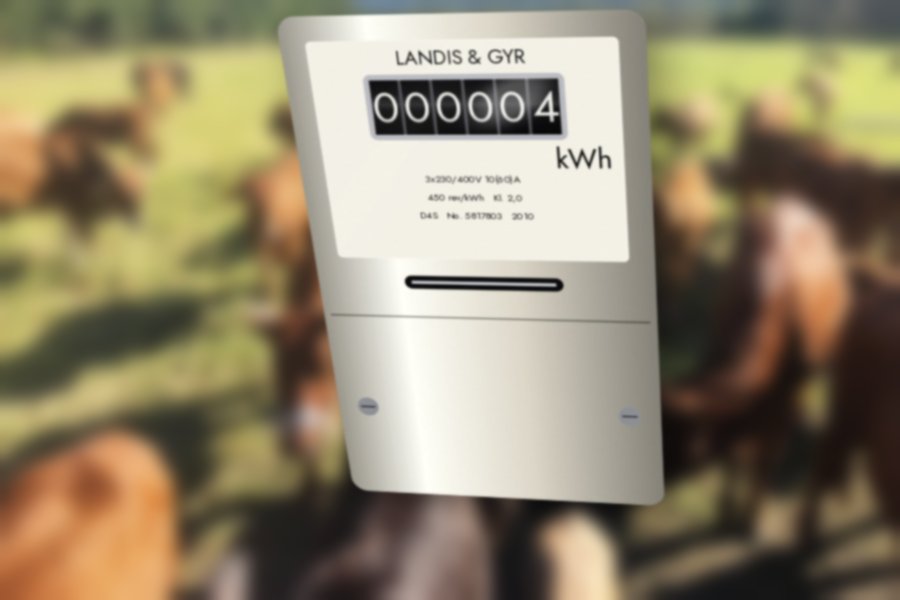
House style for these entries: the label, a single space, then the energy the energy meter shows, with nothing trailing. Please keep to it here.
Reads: 4 kWh
